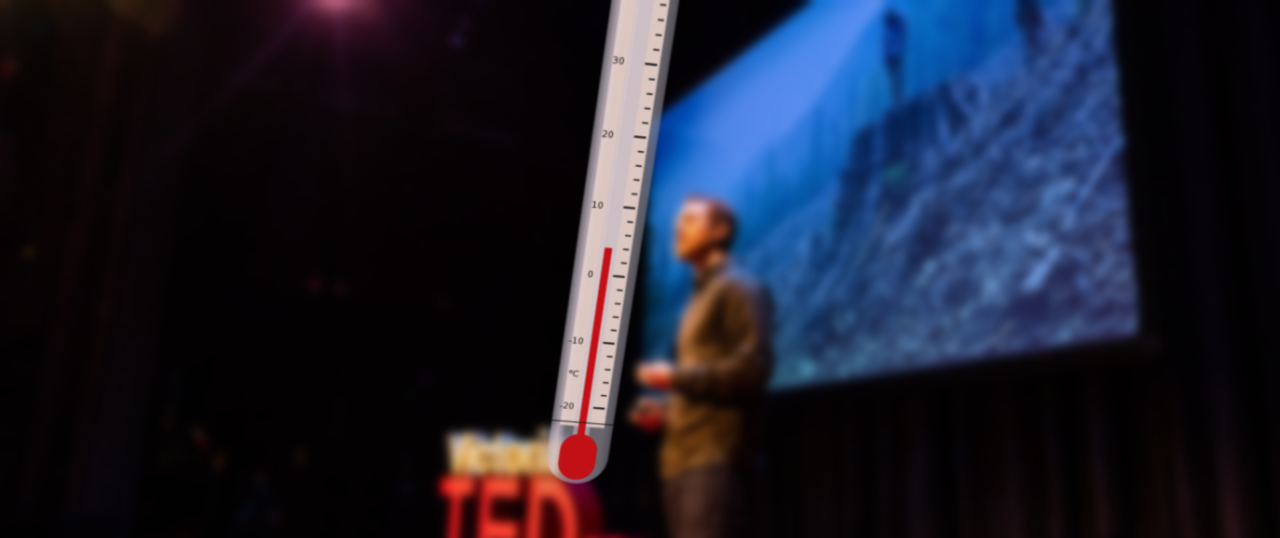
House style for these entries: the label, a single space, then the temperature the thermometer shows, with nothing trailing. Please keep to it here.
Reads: 4 °C
